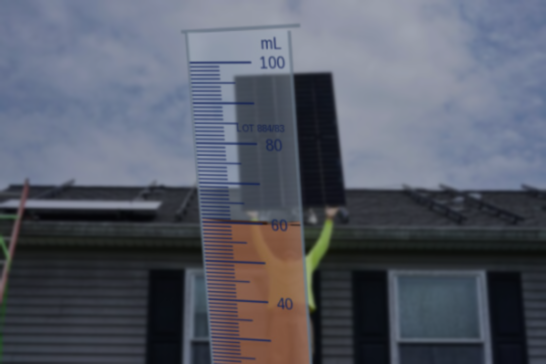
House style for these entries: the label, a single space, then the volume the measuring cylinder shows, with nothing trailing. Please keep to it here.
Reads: 60 mL
